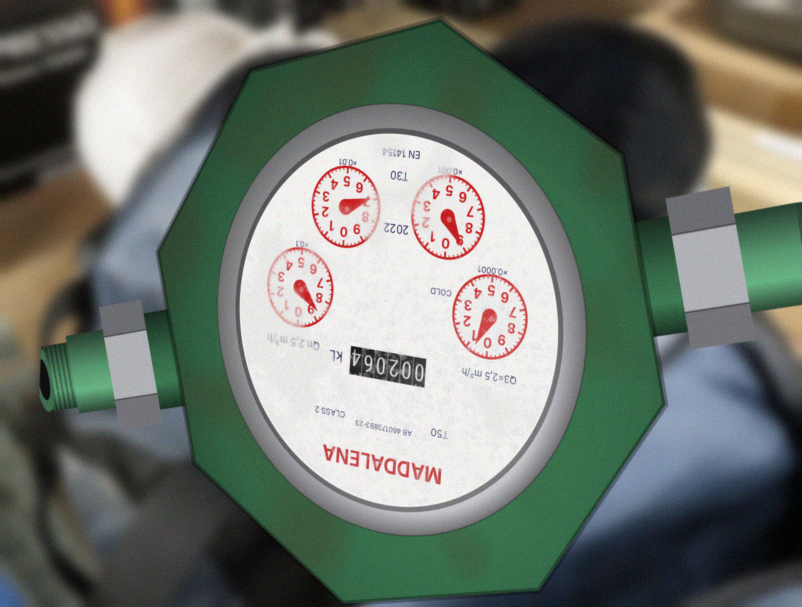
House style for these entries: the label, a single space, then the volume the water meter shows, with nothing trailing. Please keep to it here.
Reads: 2063.8690 kL
